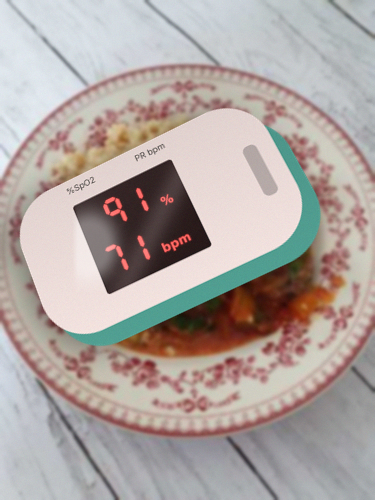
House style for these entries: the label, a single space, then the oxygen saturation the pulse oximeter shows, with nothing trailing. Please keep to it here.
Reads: 91 %
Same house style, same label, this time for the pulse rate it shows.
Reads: 71 bpm
